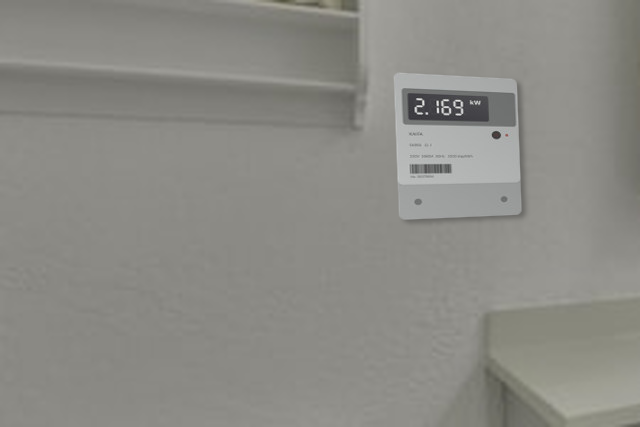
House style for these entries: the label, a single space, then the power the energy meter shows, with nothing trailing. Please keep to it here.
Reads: 2.169 kW
